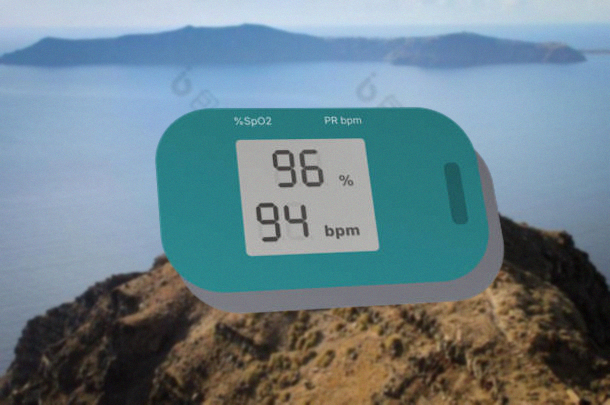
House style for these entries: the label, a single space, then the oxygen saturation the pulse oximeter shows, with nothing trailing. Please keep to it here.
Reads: 96 %
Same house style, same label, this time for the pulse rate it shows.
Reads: 94 bpm
